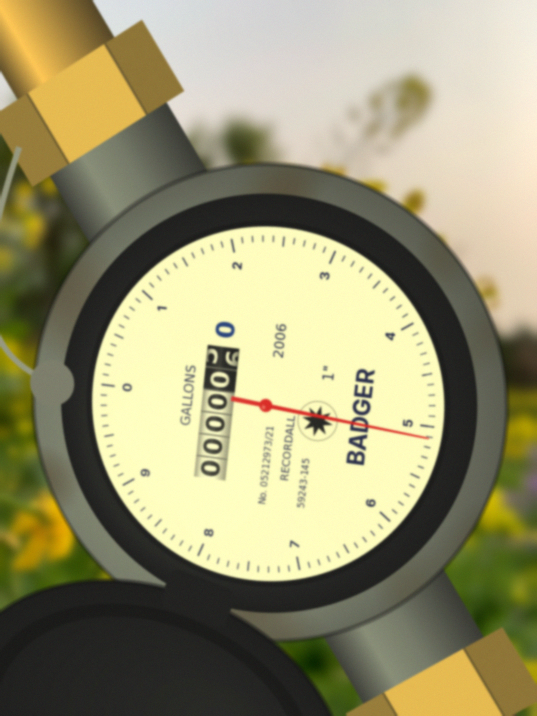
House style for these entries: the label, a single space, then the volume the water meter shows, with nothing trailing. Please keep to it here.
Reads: 55.1 gal
